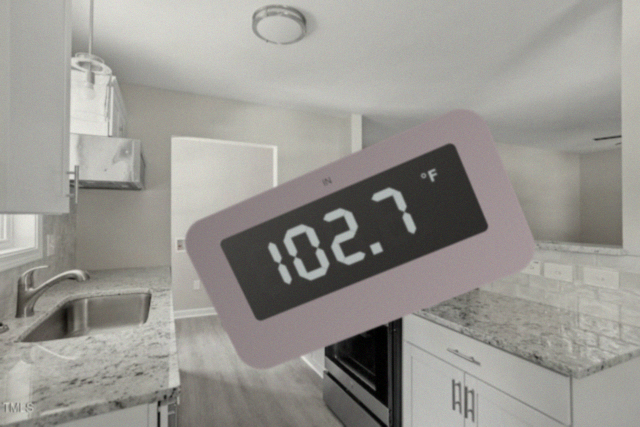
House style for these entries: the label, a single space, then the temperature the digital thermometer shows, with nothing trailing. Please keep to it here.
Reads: 102.7 °F
